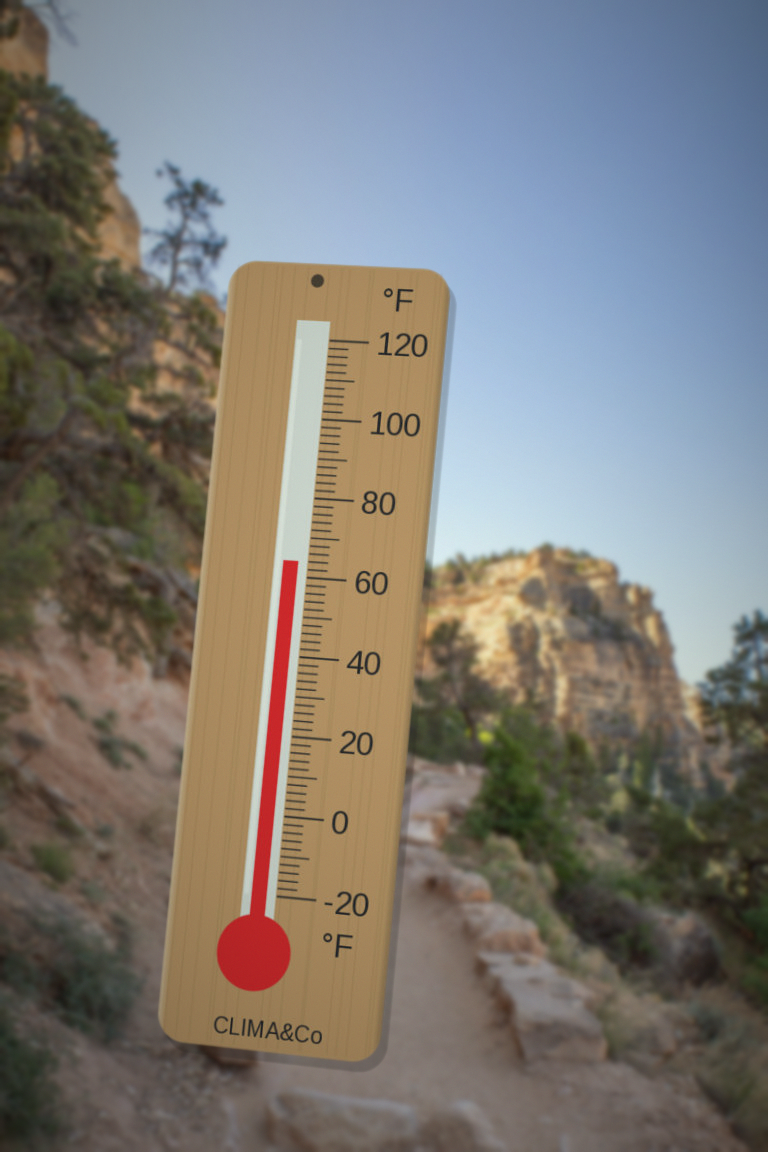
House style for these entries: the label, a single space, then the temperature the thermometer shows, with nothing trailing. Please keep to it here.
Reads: 64 °F
